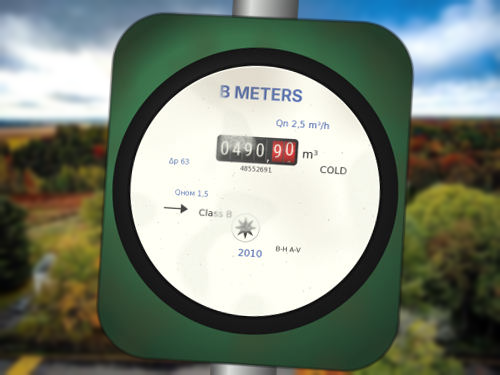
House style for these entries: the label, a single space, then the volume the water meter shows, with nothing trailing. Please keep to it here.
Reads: 490.90 m³
